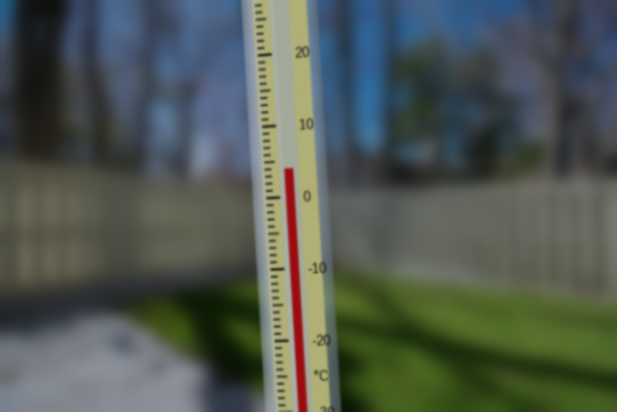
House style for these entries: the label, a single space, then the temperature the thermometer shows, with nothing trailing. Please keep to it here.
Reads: 4 °C
